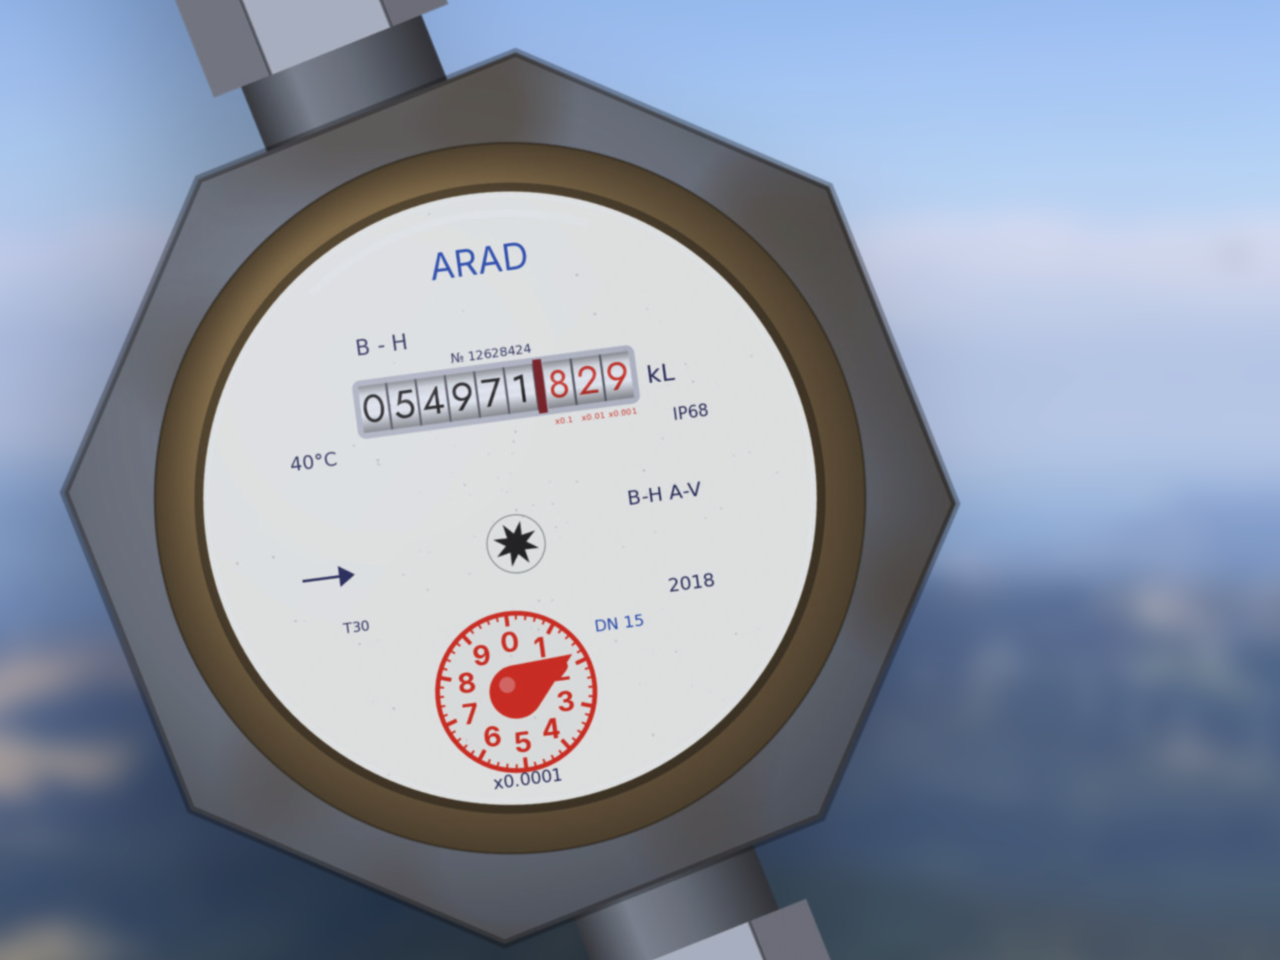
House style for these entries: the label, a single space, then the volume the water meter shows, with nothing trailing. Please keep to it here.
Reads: 54971.8291 kL
